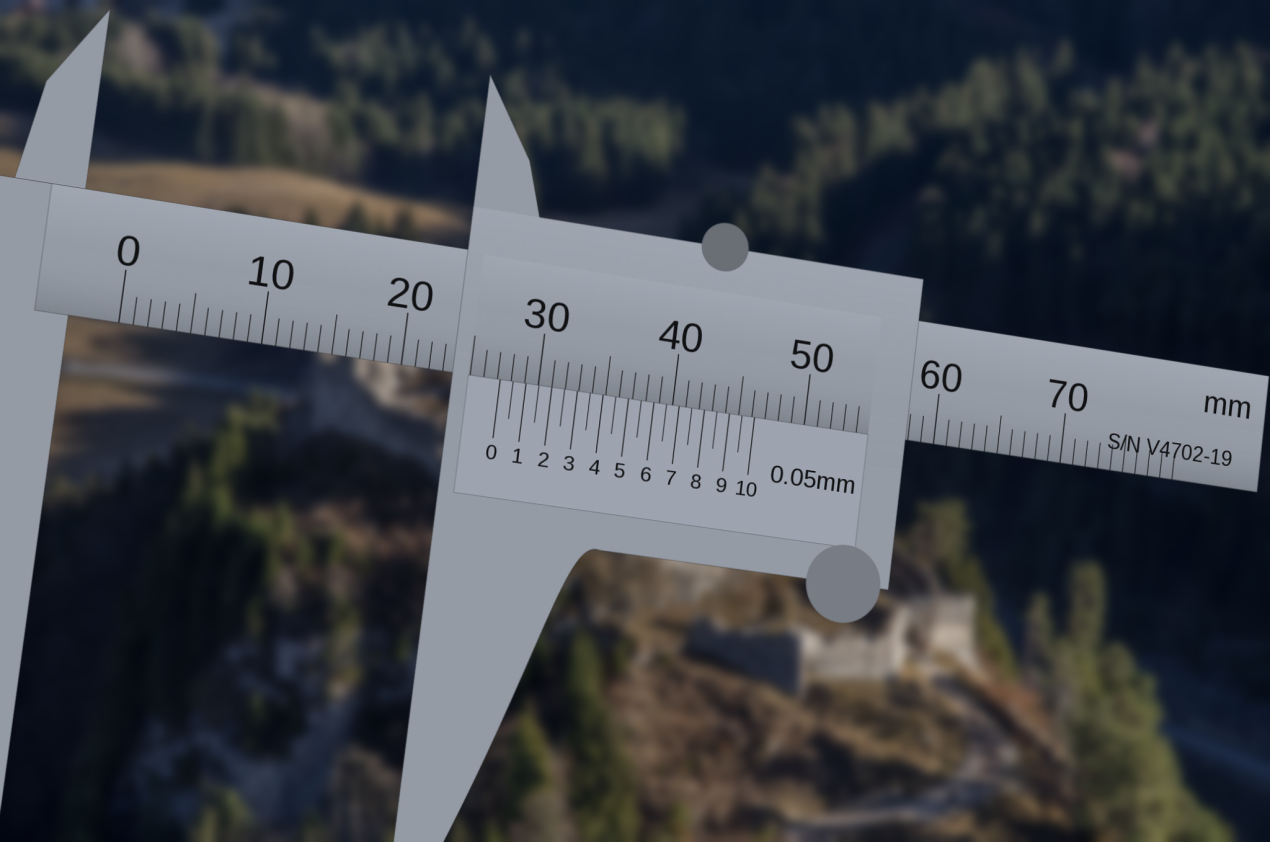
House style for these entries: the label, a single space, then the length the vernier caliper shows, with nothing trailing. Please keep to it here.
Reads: 27.2 mm
